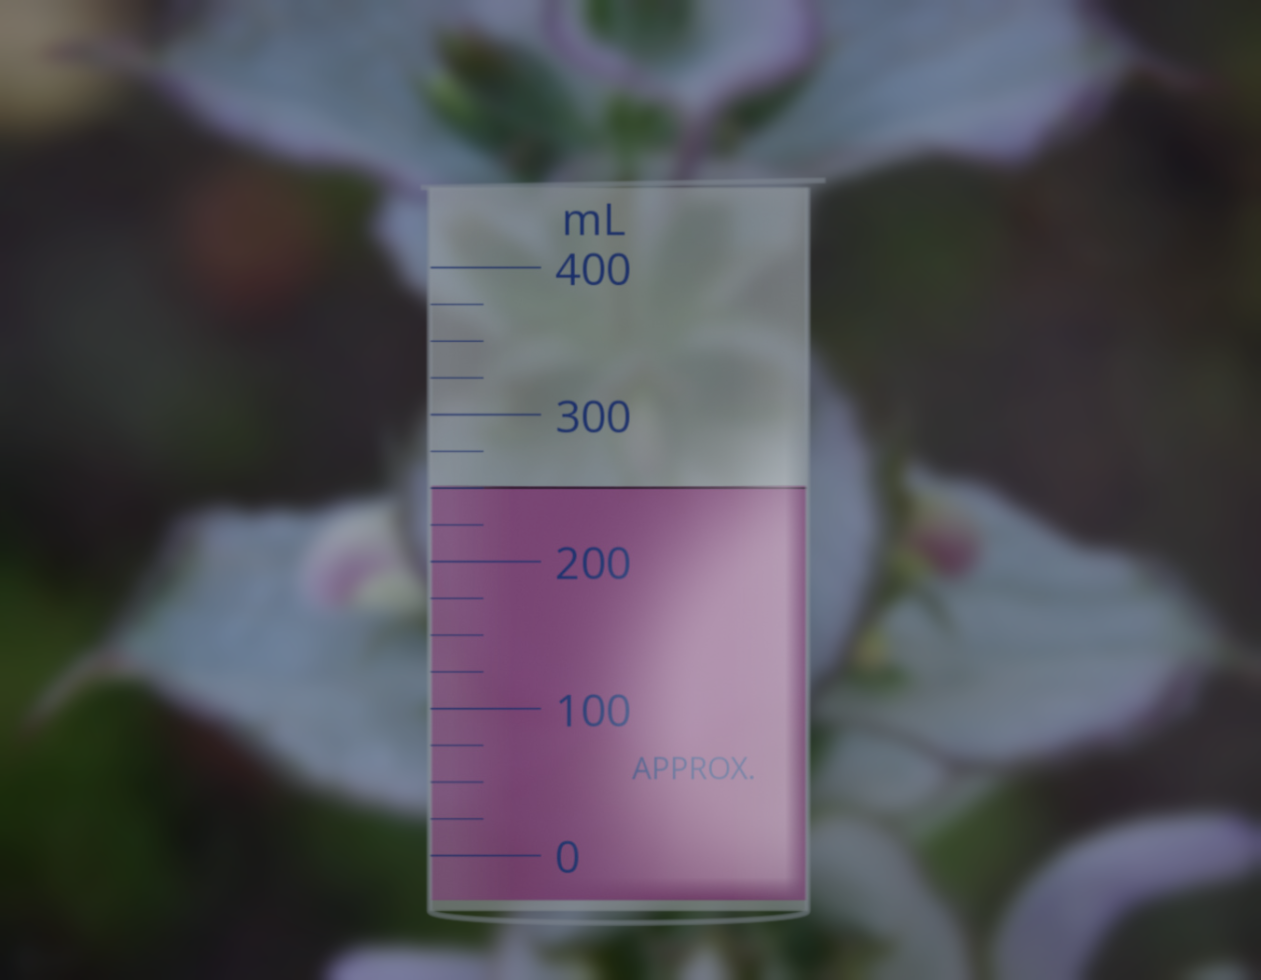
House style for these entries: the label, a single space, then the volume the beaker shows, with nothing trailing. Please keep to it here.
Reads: 250 mL
